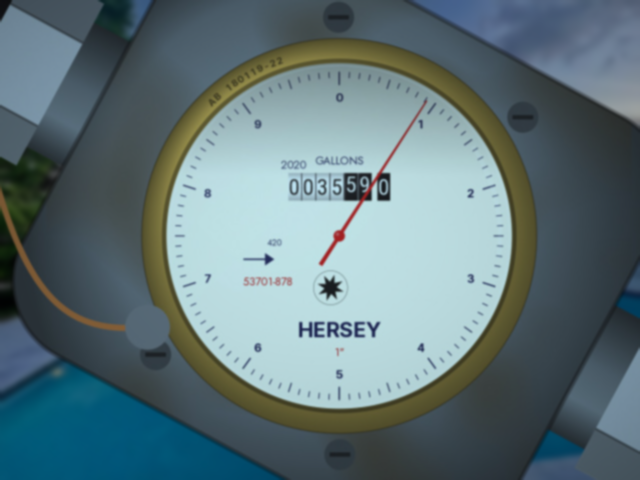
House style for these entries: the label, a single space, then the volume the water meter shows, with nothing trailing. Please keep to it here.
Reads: 35590.9 gal
